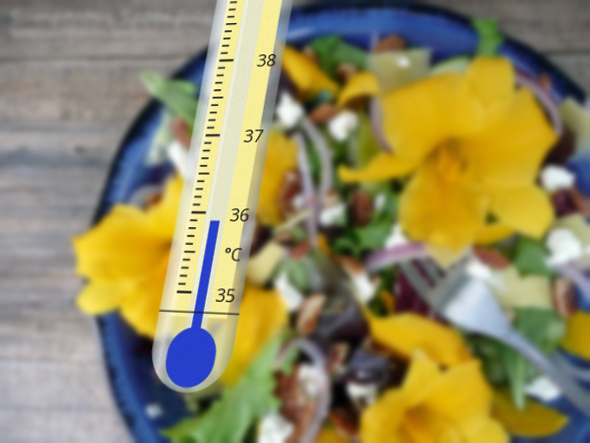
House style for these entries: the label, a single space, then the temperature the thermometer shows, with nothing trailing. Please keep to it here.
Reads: 35.9 °C
